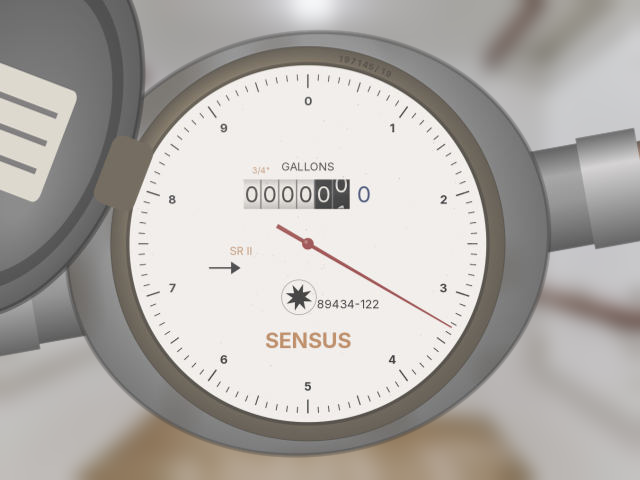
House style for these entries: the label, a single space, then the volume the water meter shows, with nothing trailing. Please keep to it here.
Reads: 3.3 gal
